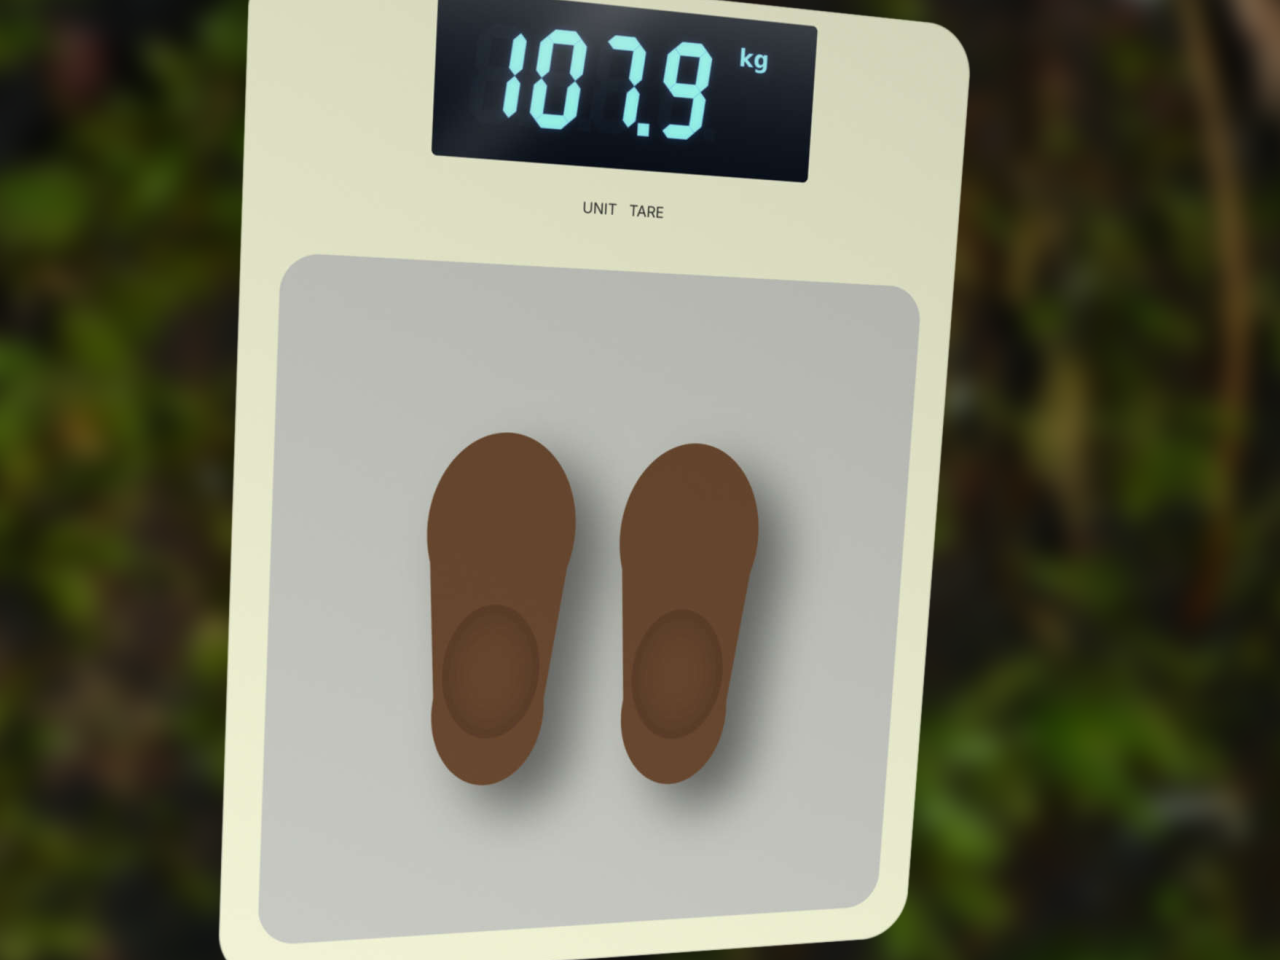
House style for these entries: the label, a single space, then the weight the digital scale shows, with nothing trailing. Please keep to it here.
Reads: 107.9 kg
